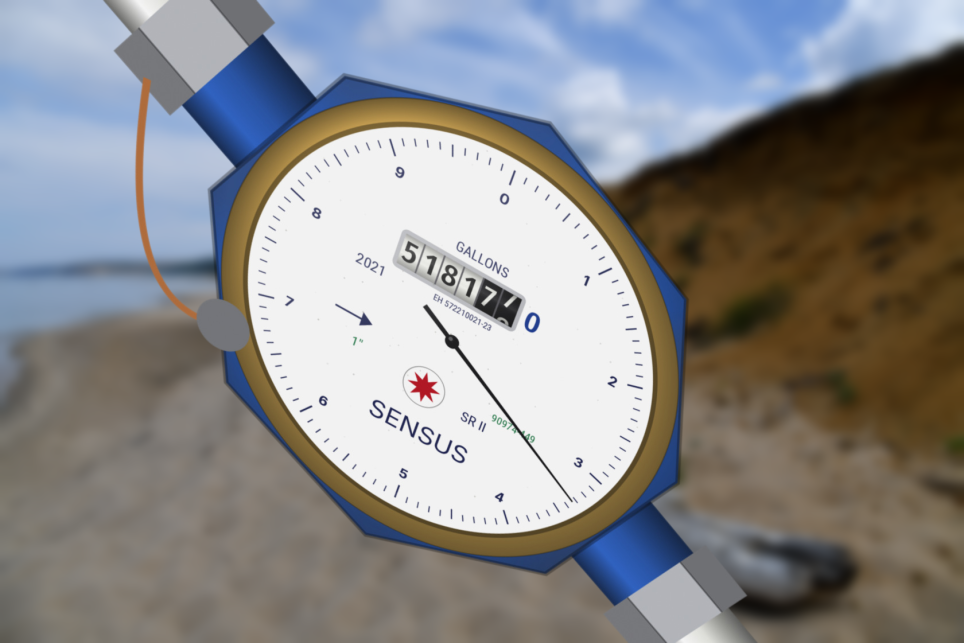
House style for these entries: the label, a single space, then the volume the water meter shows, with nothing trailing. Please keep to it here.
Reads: 5181773.3 gal
